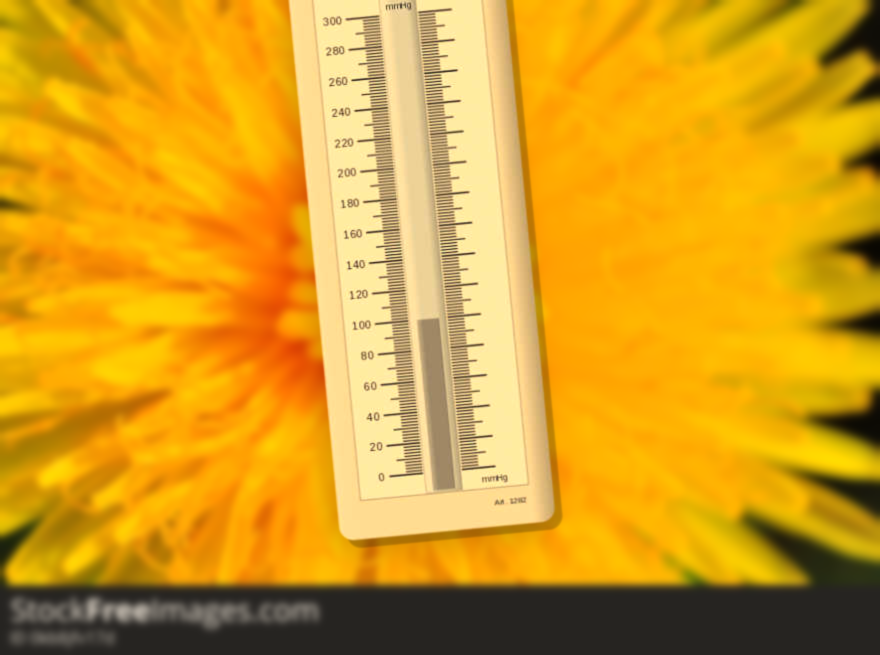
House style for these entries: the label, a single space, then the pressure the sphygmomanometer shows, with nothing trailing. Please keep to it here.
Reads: 100 mmHg
